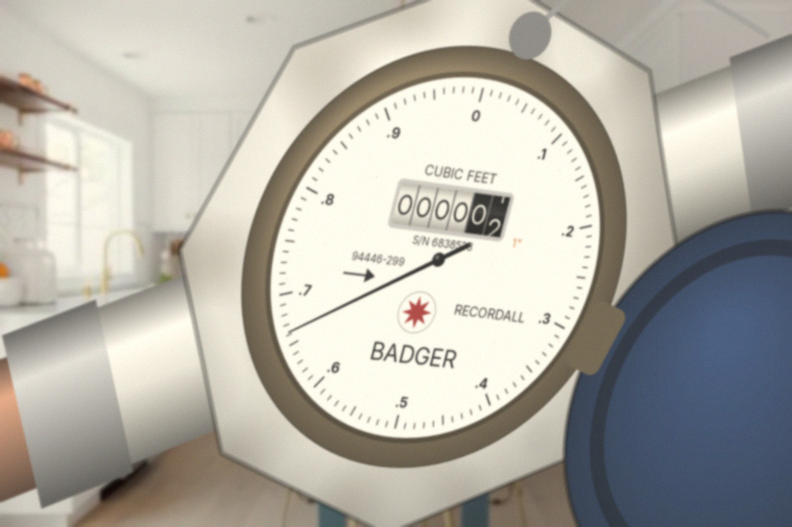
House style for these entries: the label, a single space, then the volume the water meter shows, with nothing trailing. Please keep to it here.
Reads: 1.66 ft³
